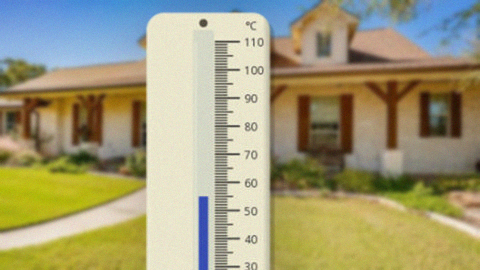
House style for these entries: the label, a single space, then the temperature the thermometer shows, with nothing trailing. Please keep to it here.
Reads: 55 °C
